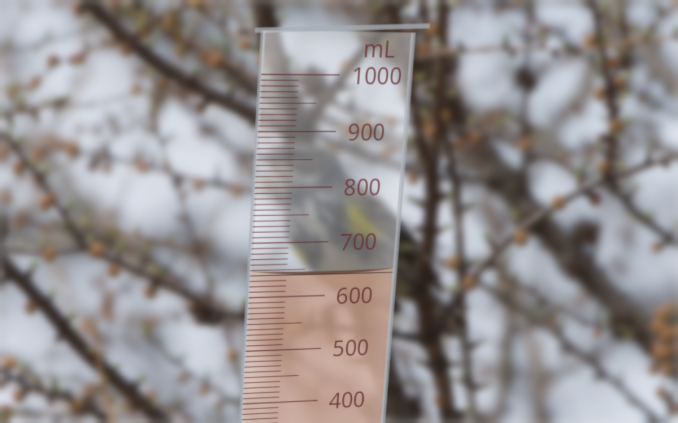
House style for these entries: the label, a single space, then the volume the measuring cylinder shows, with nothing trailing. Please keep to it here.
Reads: 640 mL
